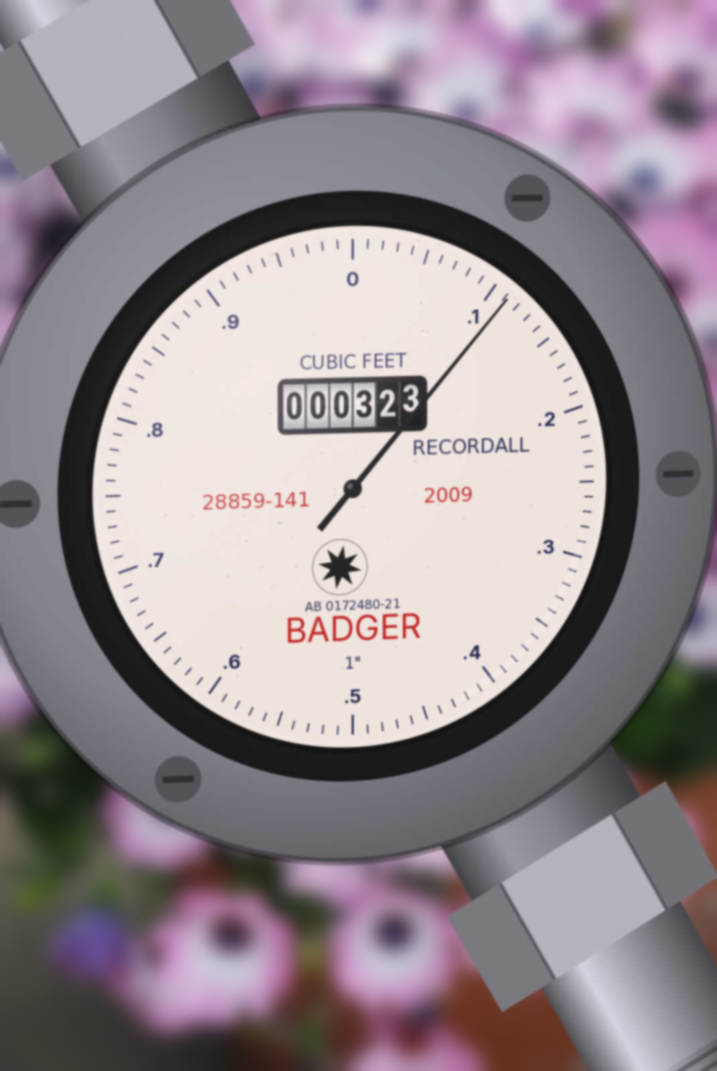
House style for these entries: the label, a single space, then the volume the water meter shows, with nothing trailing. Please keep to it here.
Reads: 323.11 ft³
